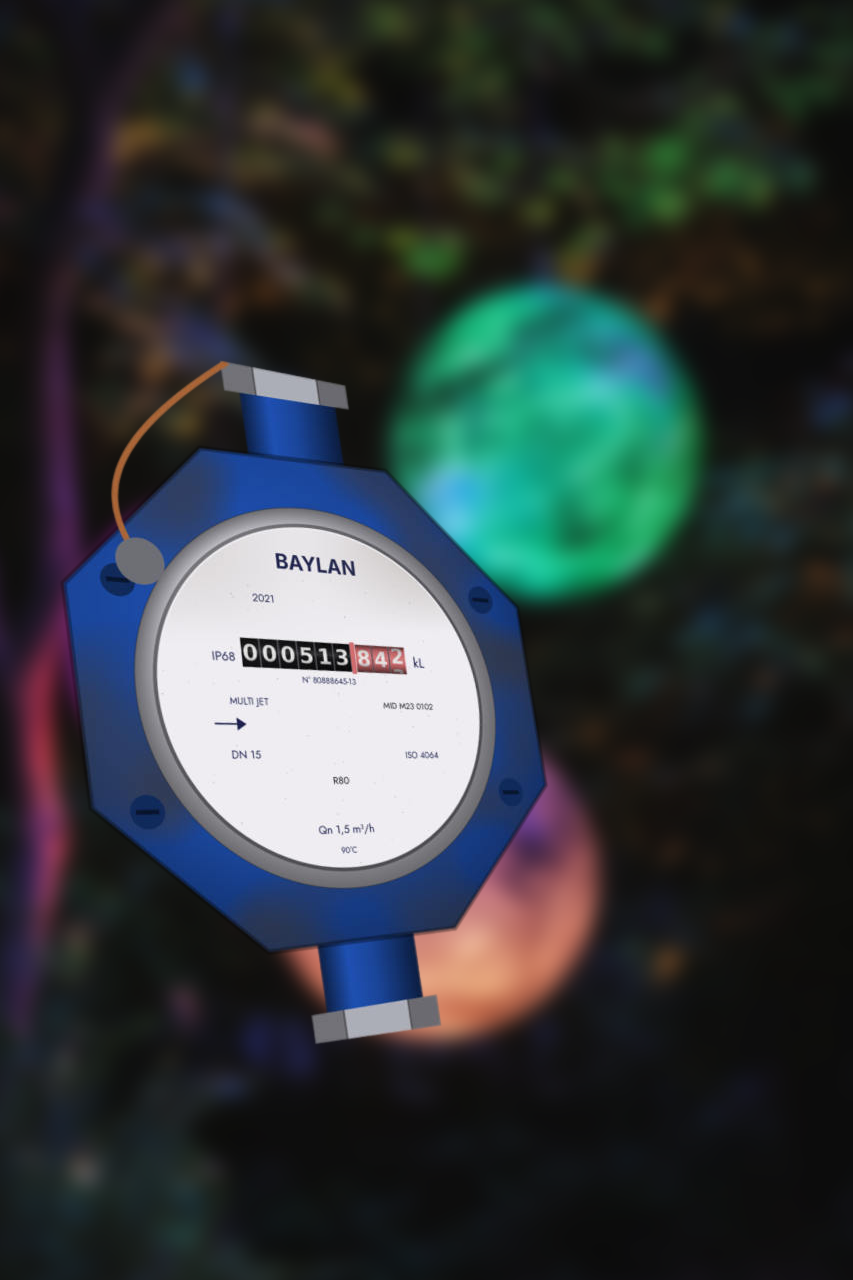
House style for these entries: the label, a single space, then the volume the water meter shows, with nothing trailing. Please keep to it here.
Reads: 513.842 kL
